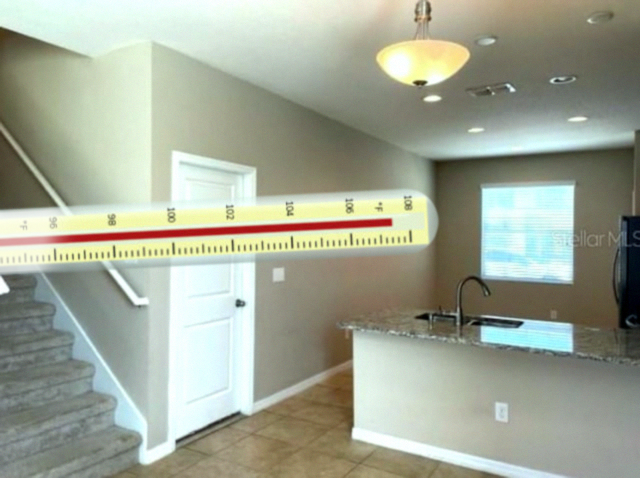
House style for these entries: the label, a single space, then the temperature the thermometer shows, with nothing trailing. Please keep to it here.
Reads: 107.4 °F
